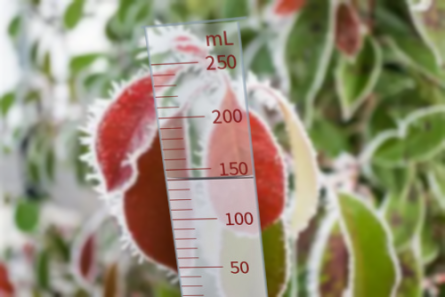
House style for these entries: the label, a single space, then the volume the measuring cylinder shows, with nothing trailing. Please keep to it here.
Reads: 140 mL
